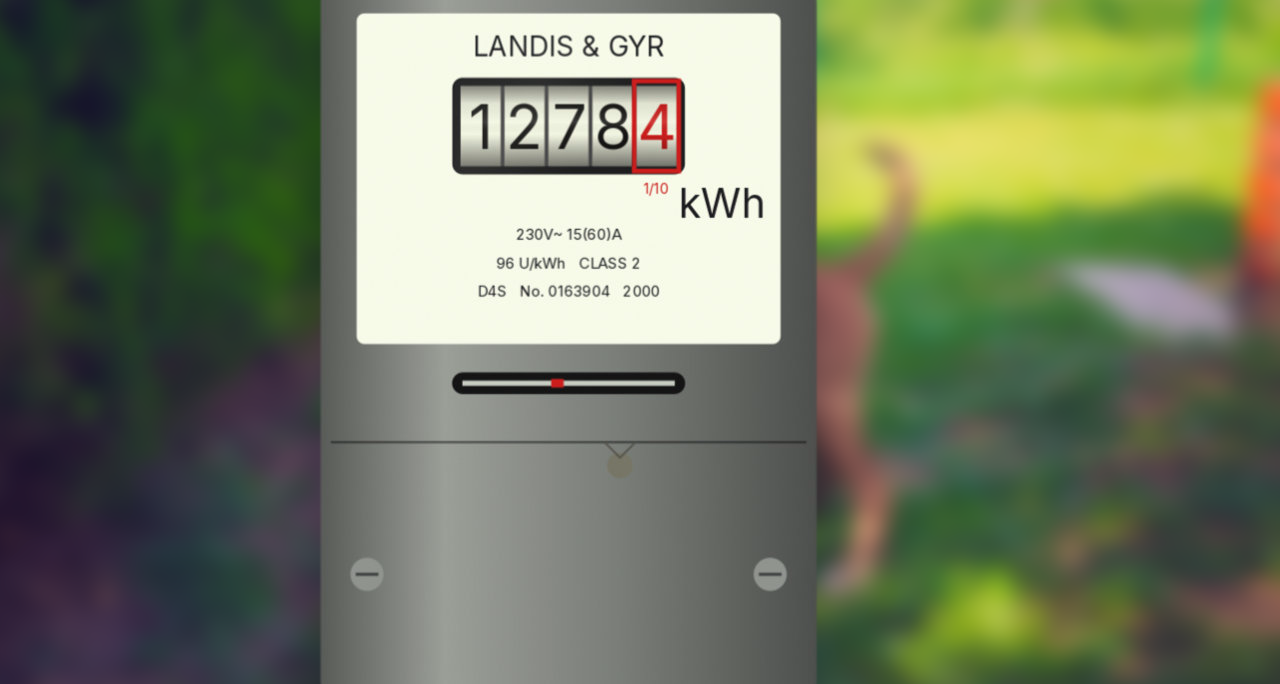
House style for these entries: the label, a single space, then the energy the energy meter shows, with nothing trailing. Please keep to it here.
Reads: 1278.4 kWh
